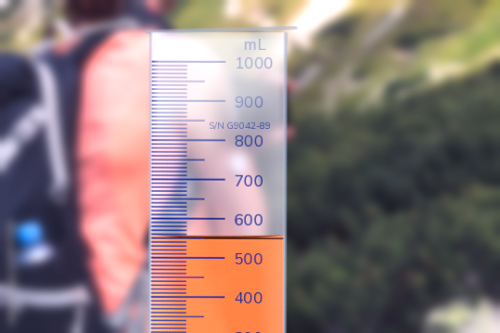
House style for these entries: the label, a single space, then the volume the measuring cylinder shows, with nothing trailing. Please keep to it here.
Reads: 550 mL
